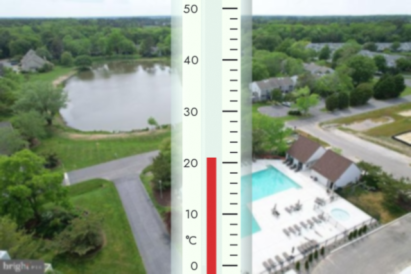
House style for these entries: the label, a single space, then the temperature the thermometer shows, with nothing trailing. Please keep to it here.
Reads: 21 °C
